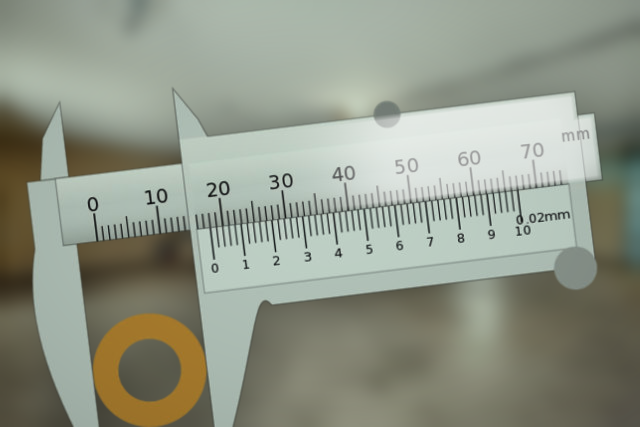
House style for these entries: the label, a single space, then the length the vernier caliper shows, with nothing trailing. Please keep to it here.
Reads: 18.0 mm
